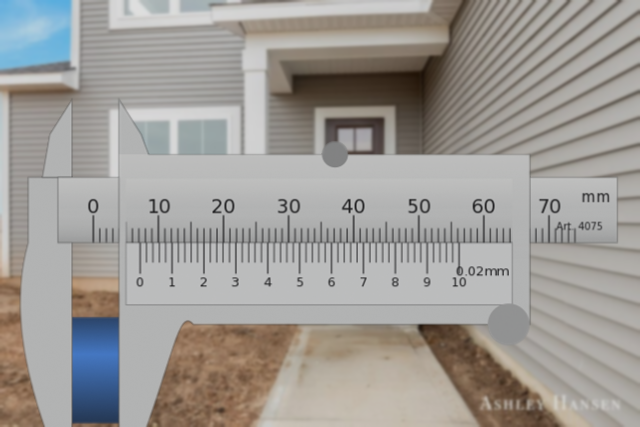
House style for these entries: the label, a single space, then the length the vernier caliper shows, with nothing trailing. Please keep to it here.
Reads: 7.2 mm
